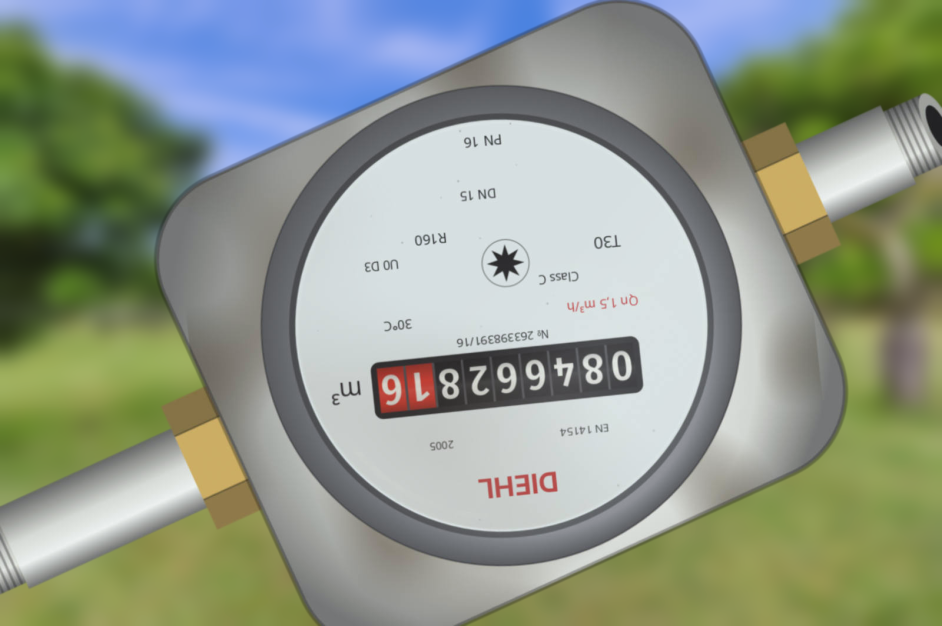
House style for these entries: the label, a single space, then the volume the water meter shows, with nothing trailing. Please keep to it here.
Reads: 846628.16 m³
